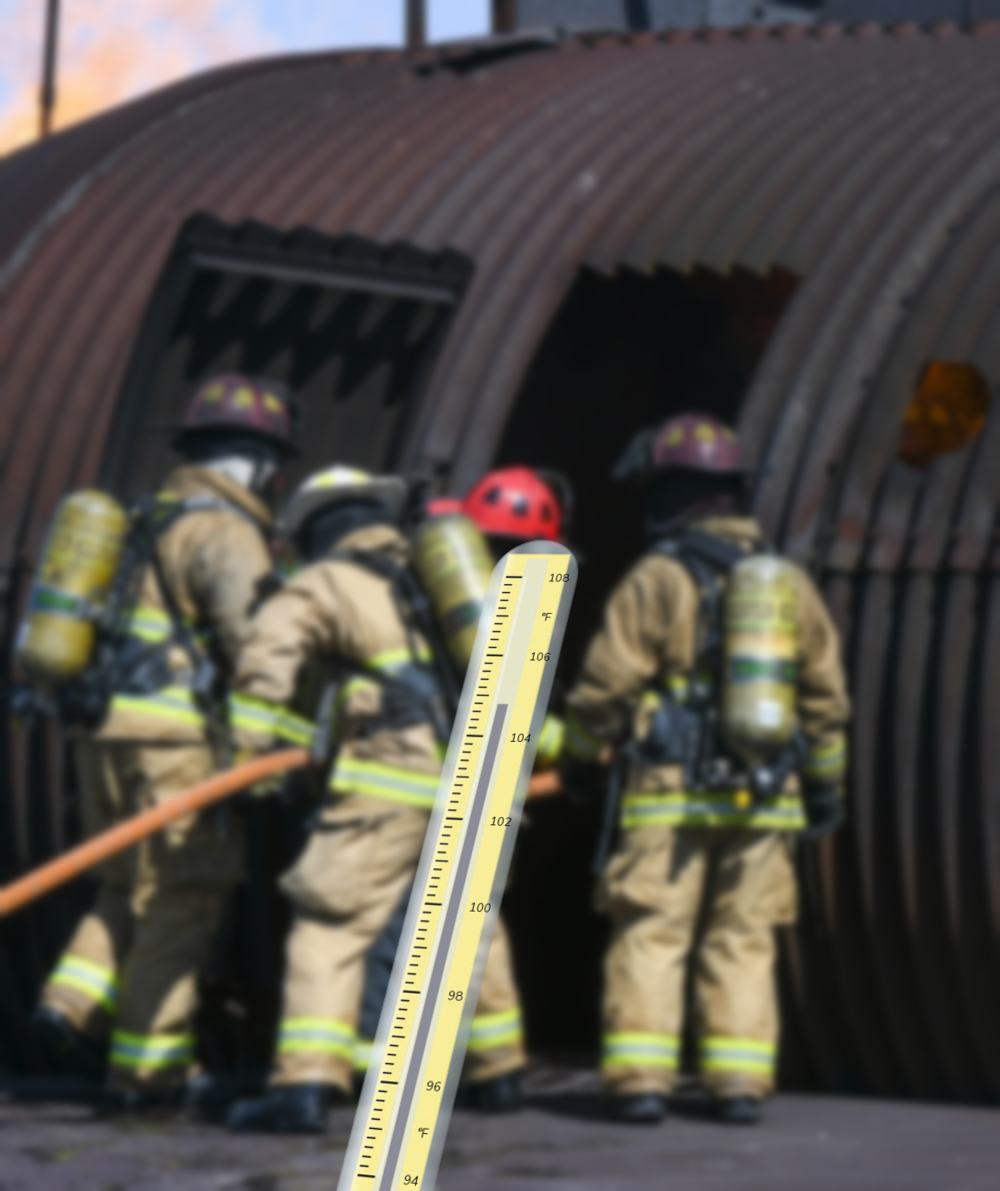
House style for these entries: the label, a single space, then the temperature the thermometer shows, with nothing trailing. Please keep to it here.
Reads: 104.8 °F
